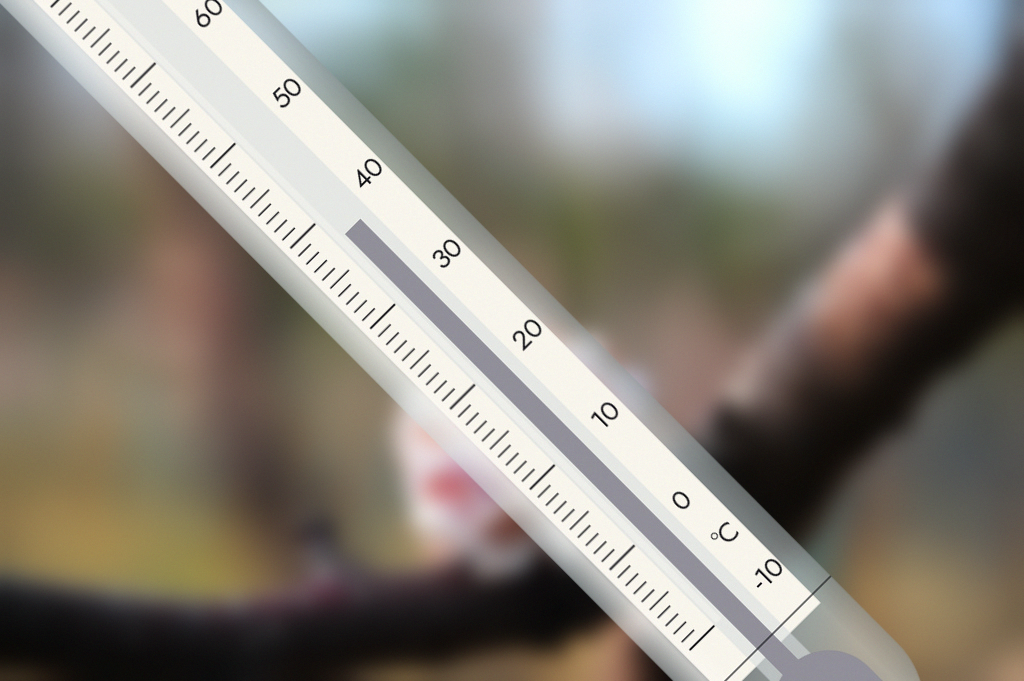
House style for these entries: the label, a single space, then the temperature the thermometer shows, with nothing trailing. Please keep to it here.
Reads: 37.5 °C
